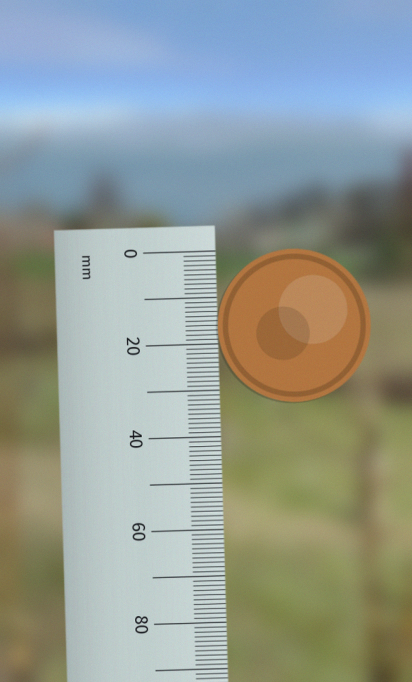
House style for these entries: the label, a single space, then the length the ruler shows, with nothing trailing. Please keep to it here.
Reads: 33 mm
